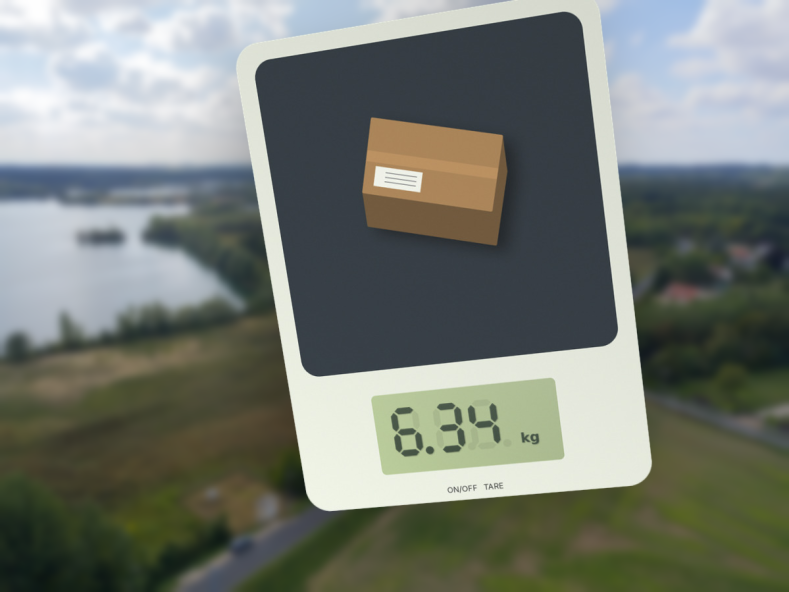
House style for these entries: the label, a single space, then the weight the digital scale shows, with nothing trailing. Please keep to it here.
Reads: 6.34 kg
